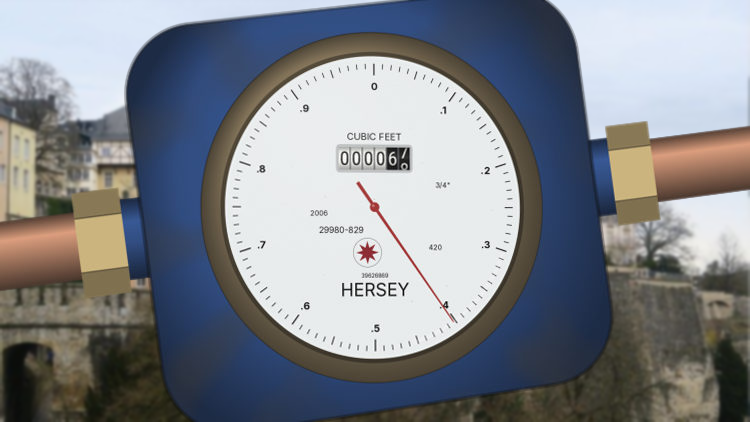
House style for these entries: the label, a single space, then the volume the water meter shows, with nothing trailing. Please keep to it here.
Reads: 67.40 ft³
